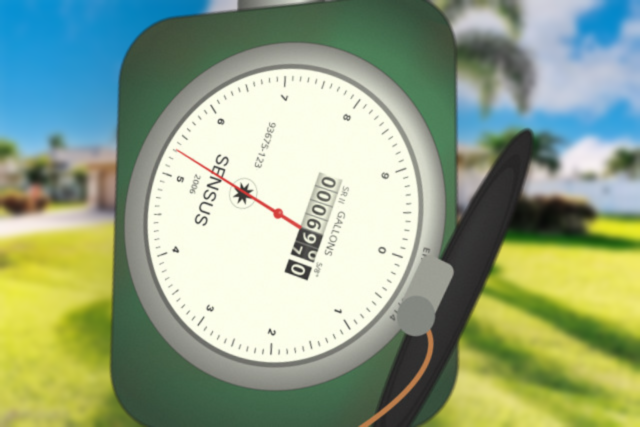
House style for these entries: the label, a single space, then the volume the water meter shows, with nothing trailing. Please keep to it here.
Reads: 6965.3 gal
